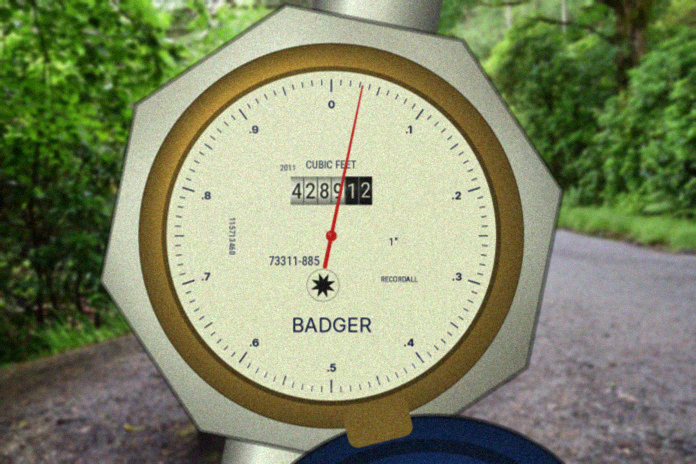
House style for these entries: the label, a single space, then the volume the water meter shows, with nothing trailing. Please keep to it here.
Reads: 428912.03 ft³
